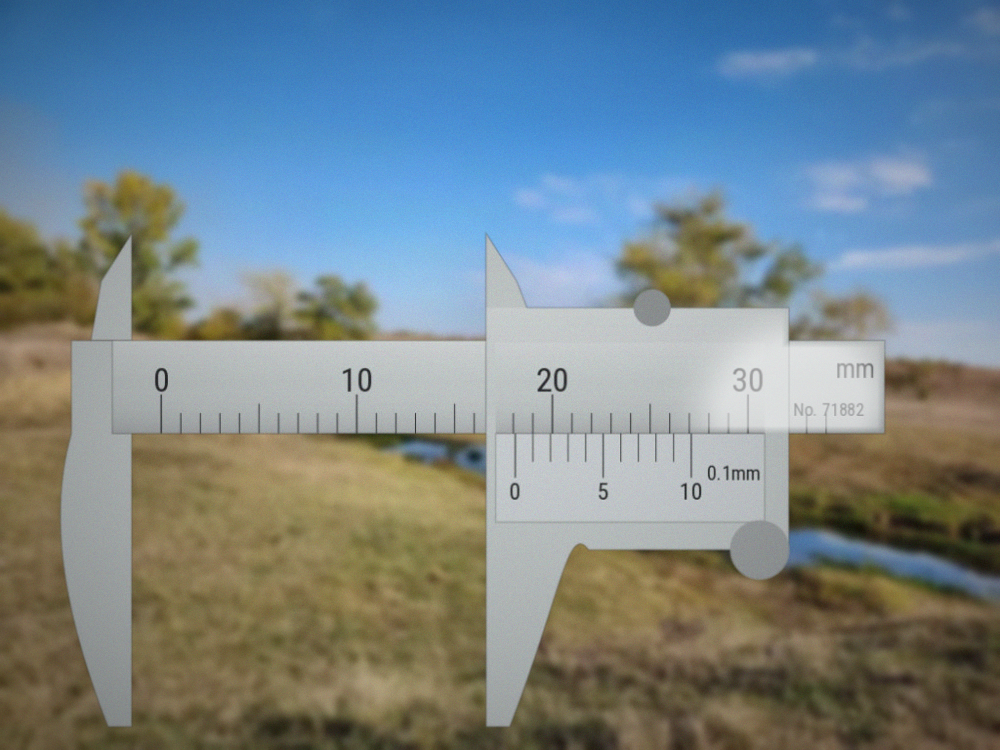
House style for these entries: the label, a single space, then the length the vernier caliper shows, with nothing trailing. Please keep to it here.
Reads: 18.1 mm
